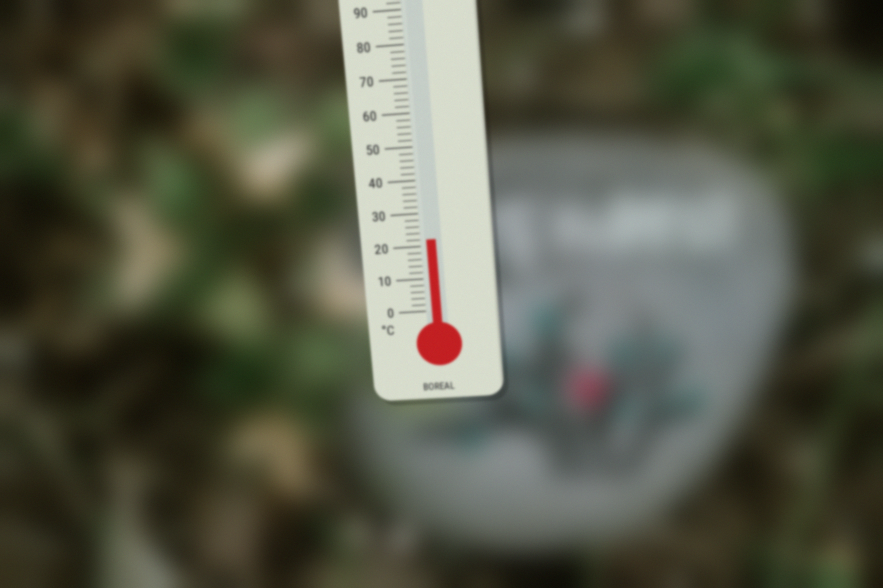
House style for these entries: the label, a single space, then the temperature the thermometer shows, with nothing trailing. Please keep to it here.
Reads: 22 °C
